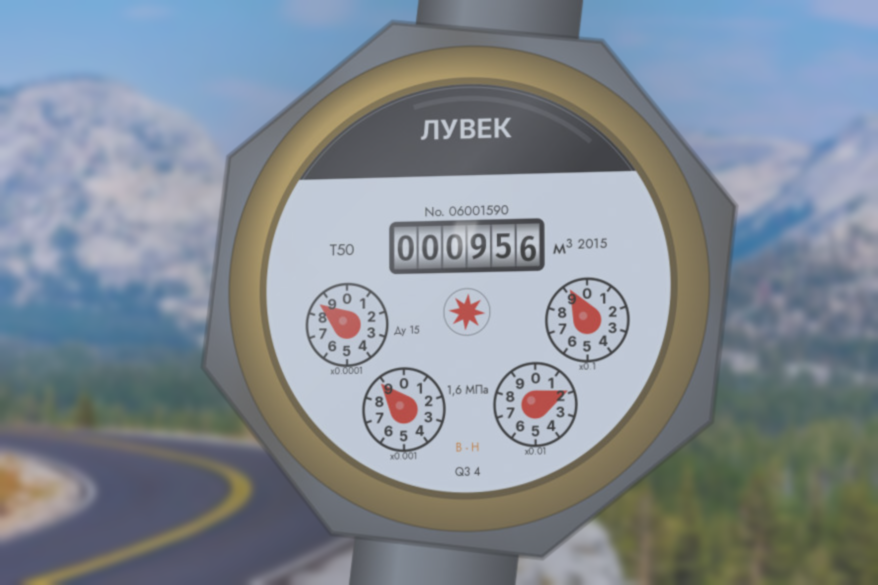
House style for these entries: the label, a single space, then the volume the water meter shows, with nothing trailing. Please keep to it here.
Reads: 955.9188 m³
